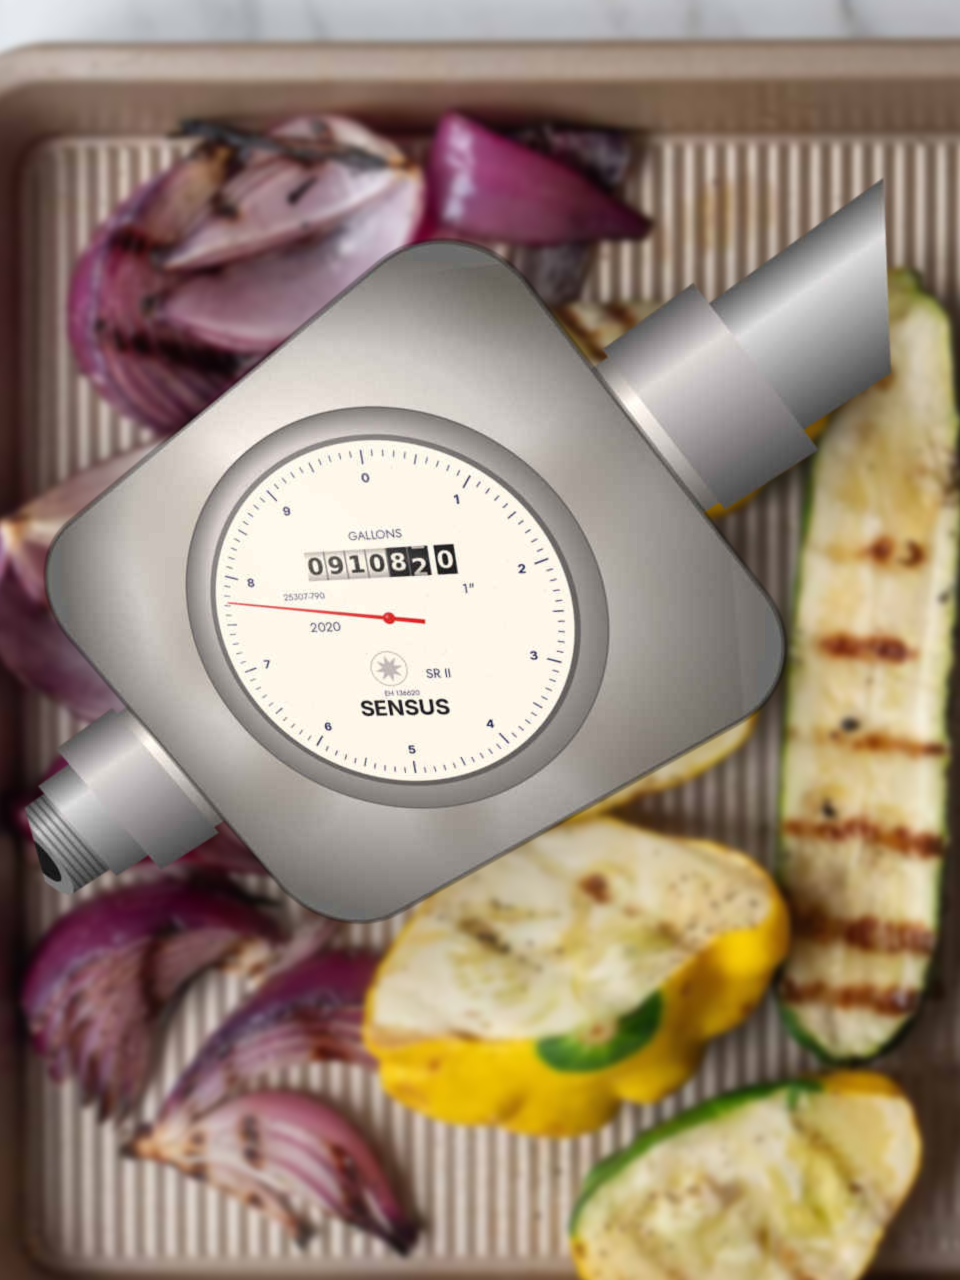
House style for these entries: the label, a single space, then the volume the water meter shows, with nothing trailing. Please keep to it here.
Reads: 910817.7 gal
